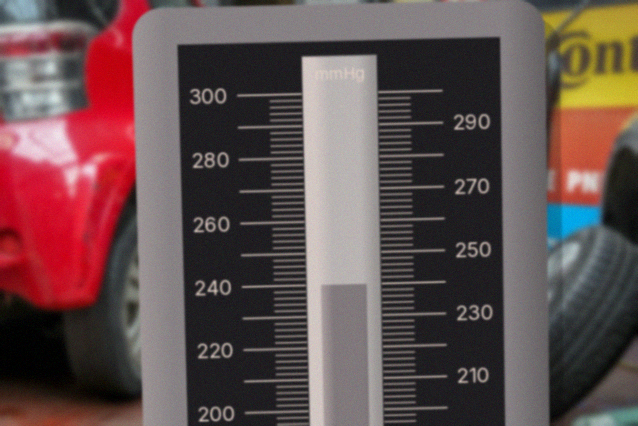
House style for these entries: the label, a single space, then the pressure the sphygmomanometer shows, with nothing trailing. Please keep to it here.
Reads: 240 mmHg
